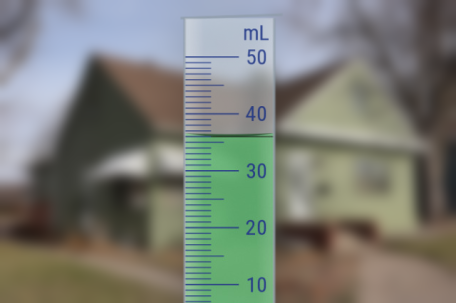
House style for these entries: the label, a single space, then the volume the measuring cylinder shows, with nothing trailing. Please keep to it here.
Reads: 36 mL
